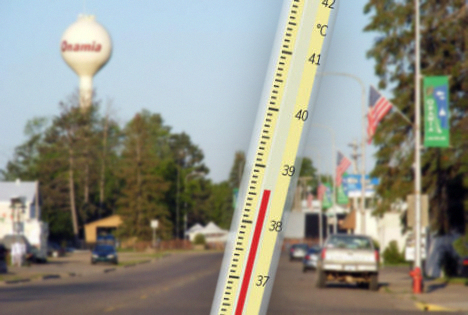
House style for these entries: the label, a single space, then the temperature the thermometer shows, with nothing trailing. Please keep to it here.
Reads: 38.6 °C
